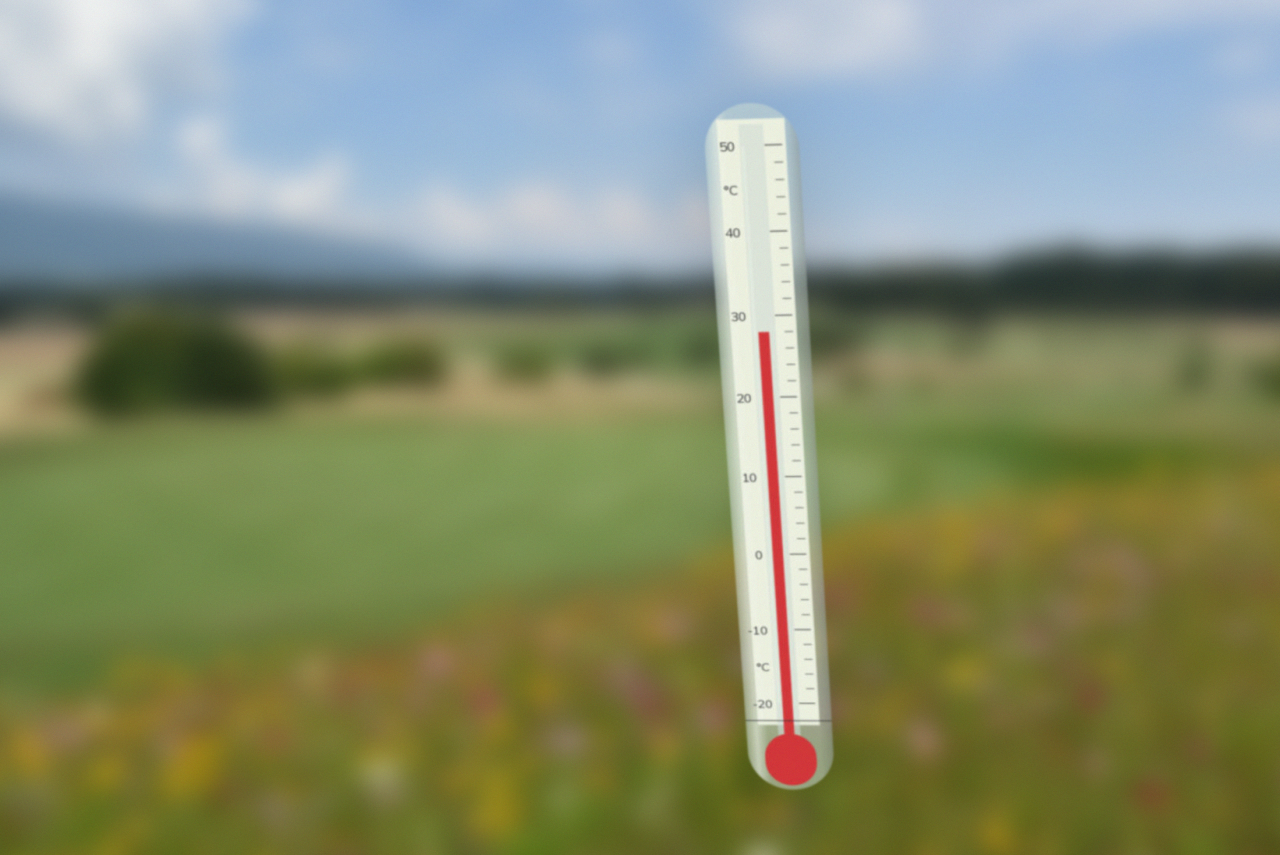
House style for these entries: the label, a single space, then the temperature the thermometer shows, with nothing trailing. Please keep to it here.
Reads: 28 °C
